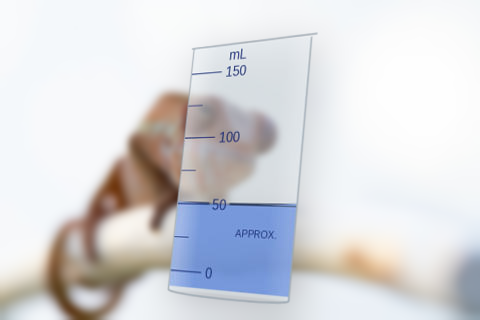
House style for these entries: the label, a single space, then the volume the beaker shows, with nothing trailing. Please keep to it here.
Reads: 50 mL
